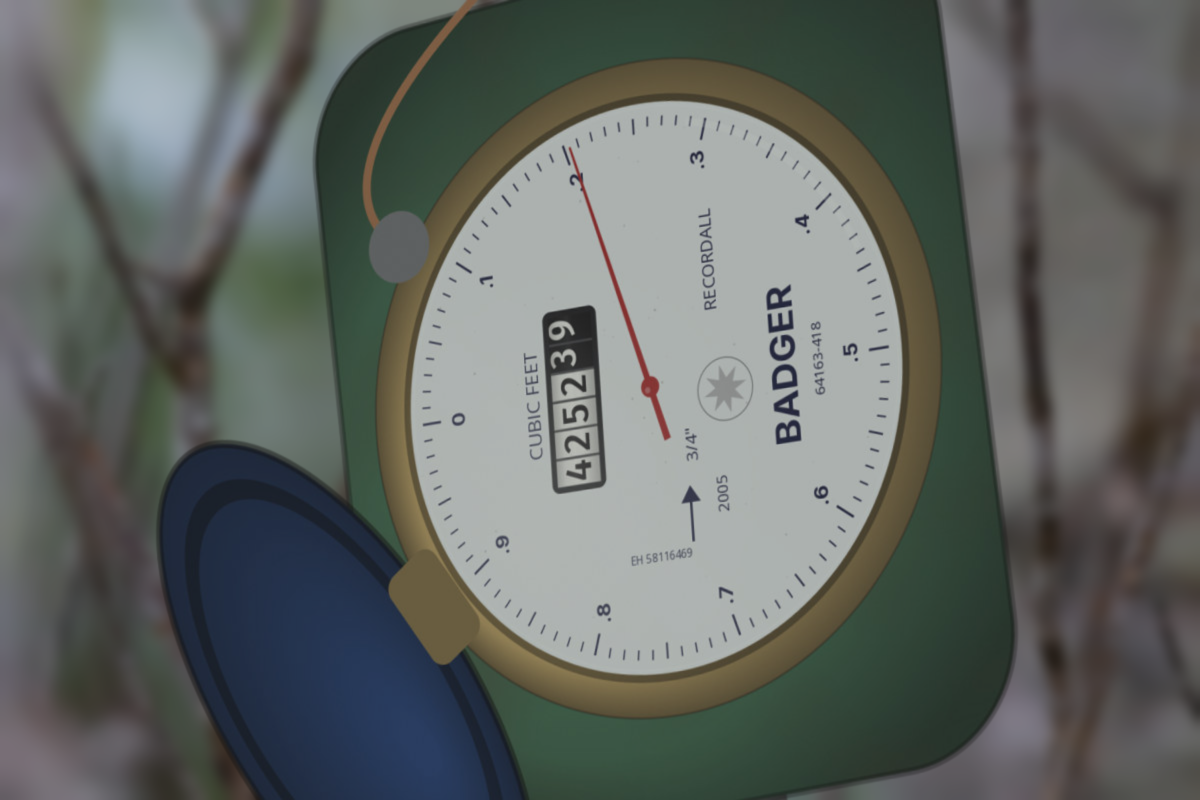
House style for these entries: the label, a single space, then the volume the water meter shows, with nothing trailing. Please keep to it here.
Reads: 425239.20 ft³
